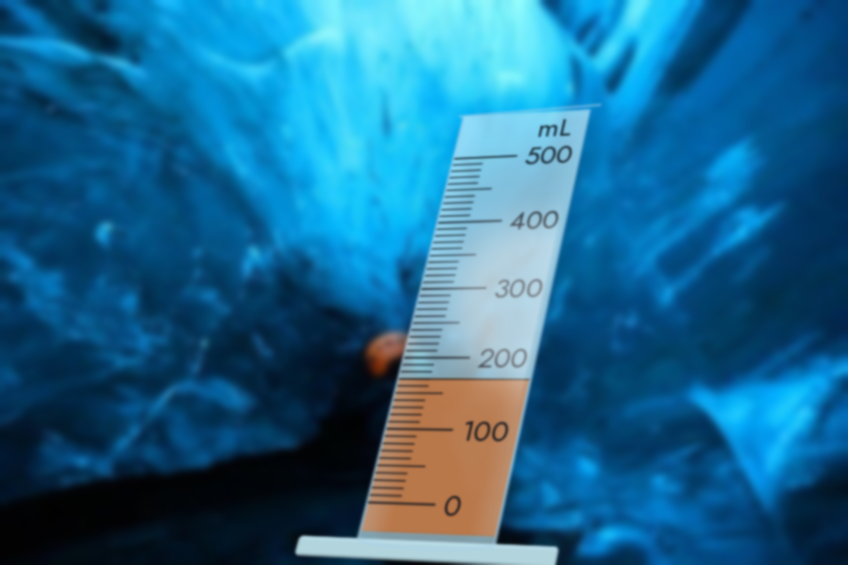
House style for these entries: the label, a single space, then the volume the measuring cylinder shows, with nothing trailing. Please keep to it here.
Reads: 170 mL
